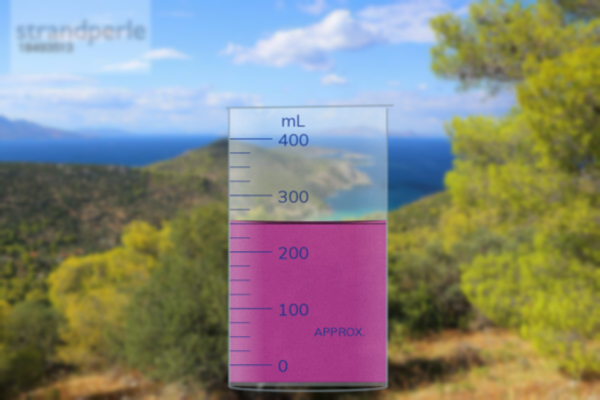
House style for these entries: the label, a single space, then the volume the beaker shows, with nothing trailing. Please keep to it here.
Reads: 250 mL
